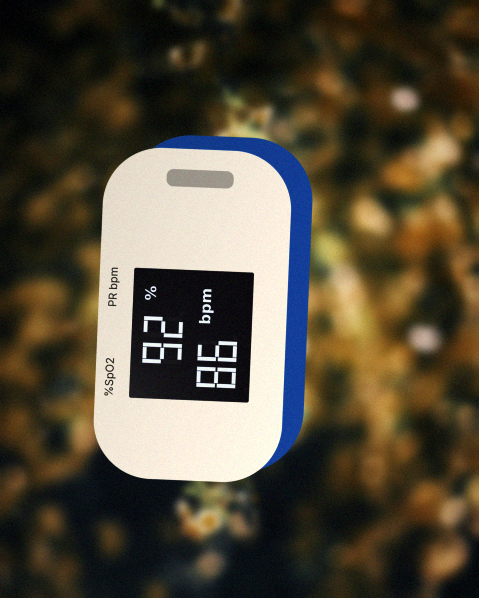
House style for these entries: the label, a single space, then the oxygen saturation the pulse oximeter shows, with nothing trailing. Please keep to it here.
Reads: 92 %
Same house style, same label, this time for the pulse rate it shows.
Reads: 86 bpm
